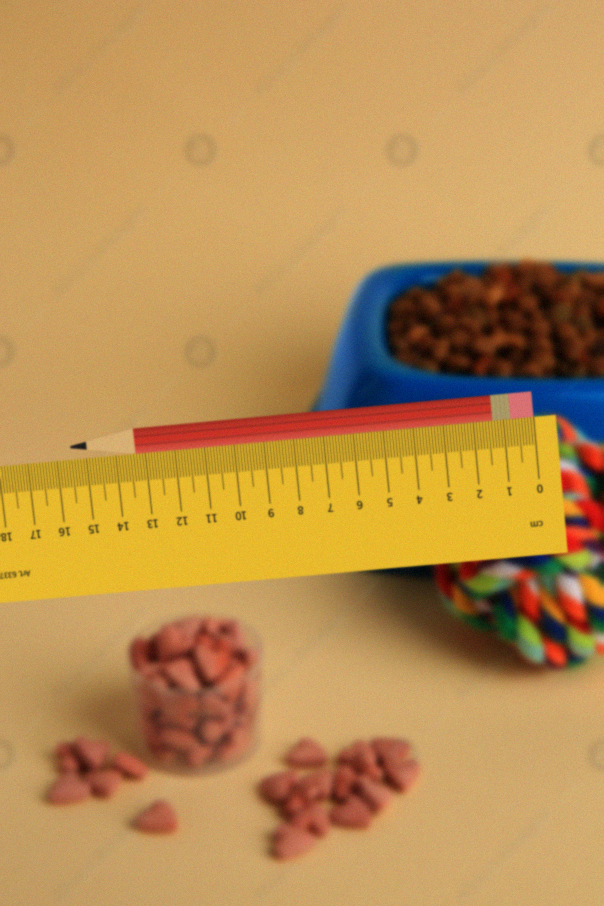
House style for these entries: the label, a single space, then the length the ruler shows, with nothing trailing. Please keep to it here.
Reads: 15.5 cm
